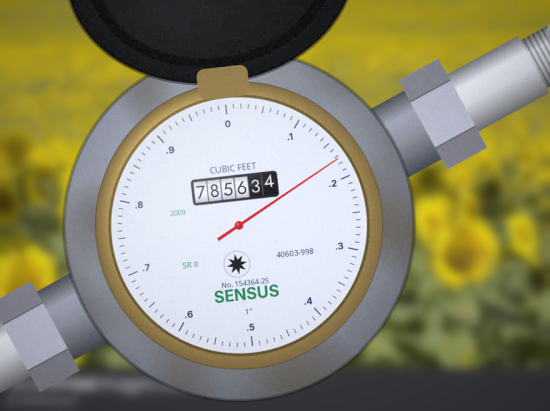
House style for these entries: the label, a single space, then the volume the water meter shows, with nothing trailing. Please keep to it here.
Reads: 785634.17 ft³
